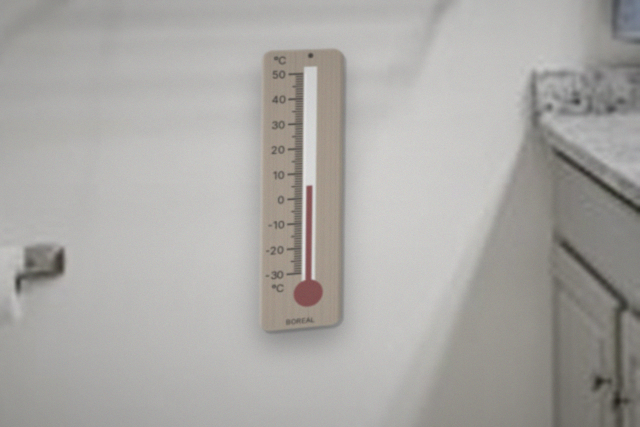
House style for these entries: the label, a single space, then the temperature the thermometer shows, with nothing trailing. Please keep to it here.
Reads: 5 °C
